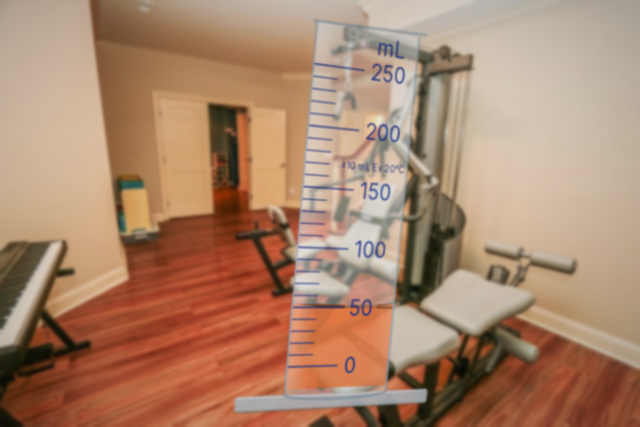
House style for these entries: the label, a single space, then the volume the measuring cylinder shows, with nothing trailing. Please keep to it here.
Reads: 50 mL
